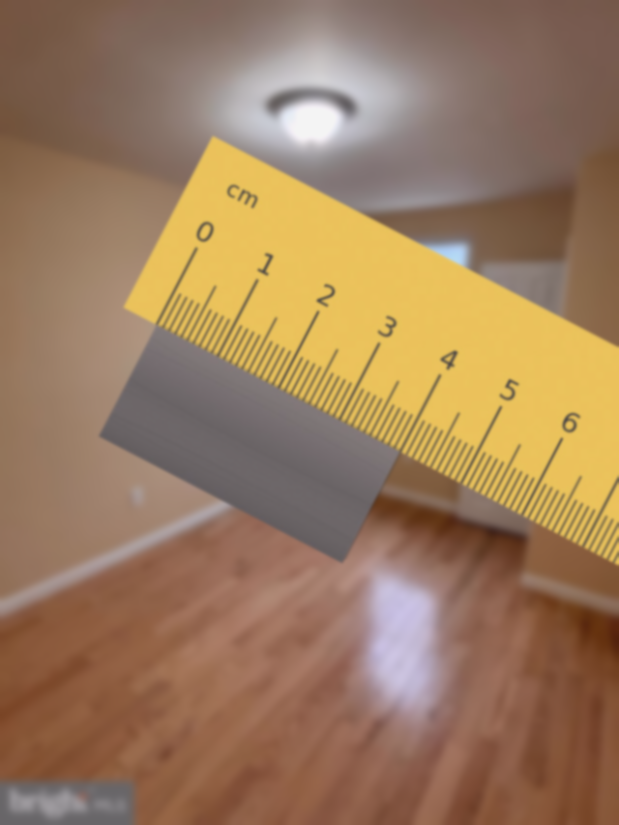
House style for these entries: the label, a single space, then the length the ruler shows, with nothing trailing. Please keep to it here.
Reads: 4 cm
